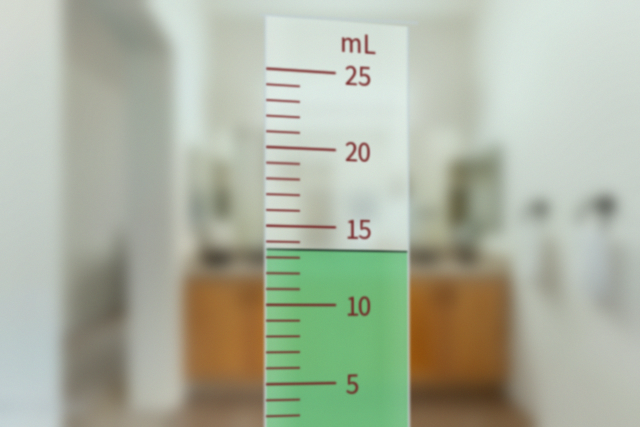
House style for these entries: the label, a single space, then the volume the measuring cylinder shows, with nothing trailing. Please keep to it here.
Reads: 13.5 mL
